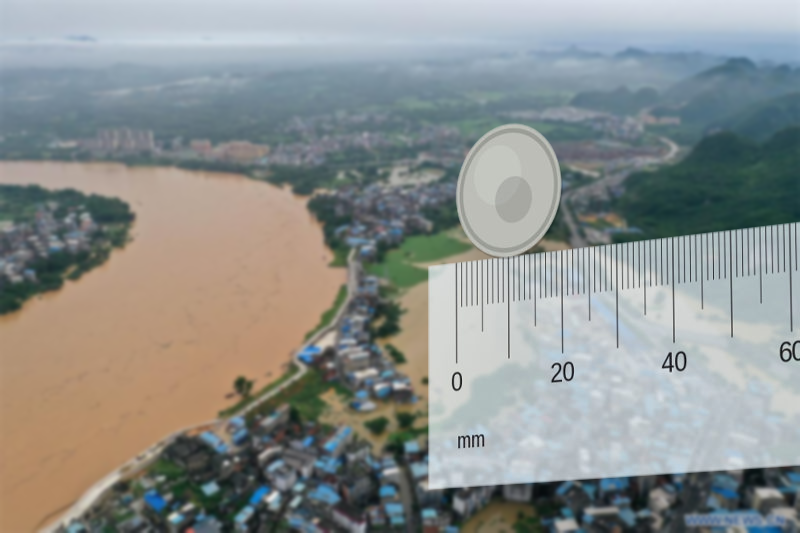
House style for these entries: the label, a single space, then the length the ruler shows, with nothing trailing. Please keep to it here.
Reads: 20 mm
